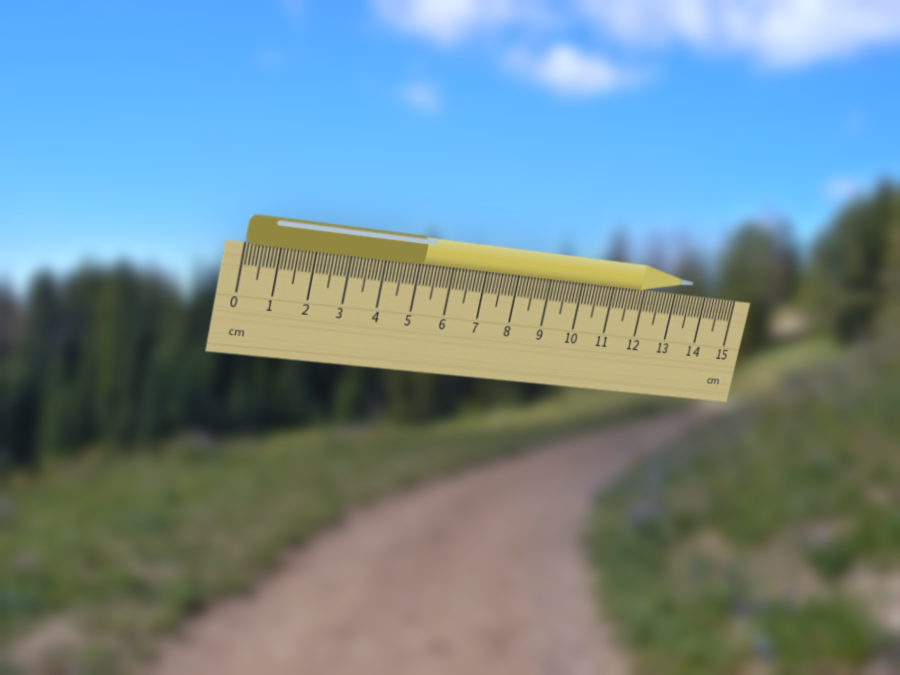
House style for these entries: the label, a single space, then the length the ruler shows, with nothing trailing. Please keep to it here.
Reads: 13.5 cm
